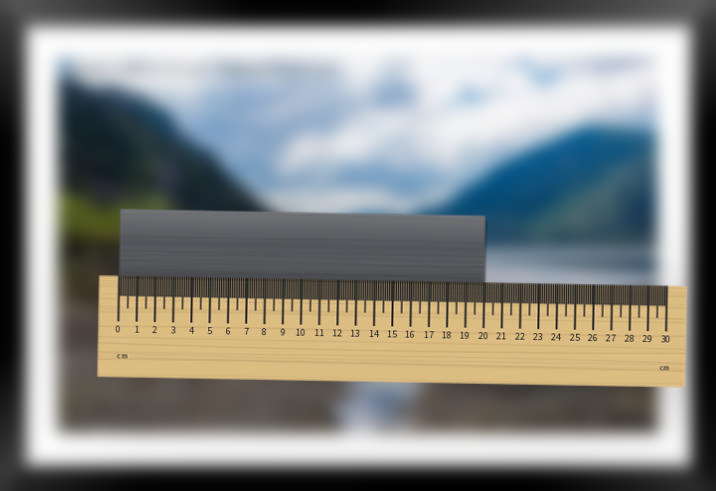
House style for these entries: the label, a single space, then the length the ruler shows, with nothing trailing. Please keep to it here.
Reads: 20 cm
